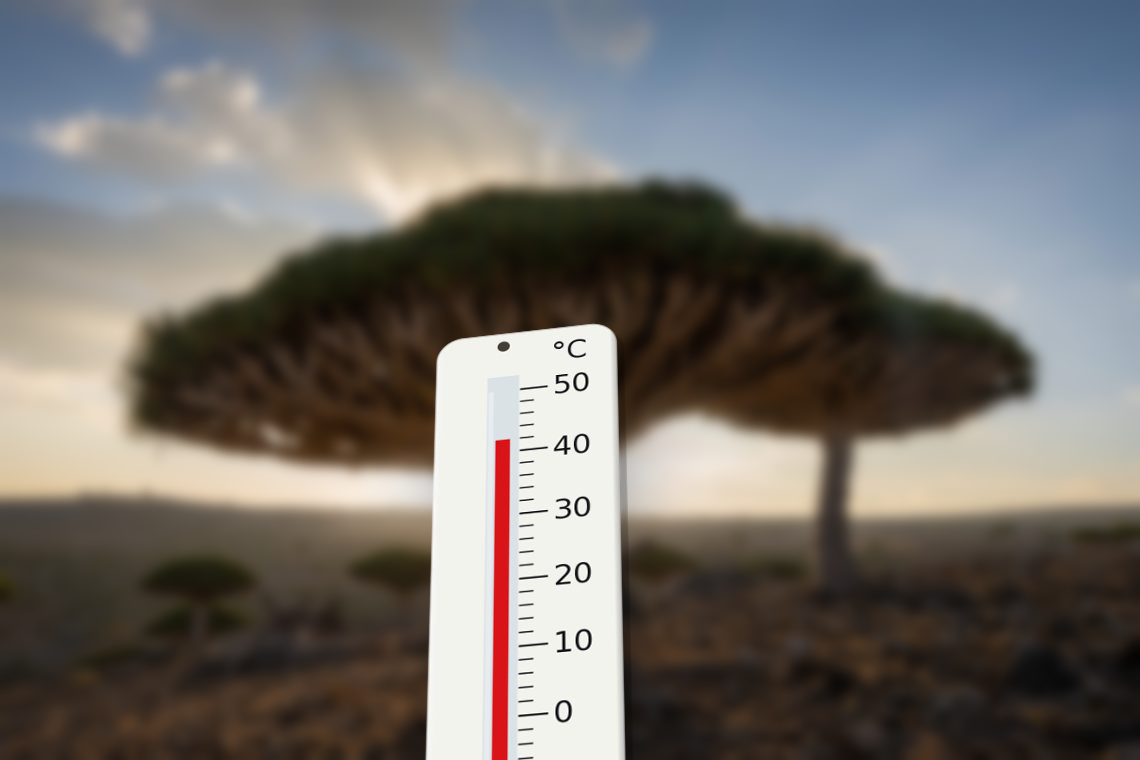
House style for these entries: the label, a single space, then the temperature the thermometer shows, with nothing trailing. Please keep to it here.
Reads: 42 °C
